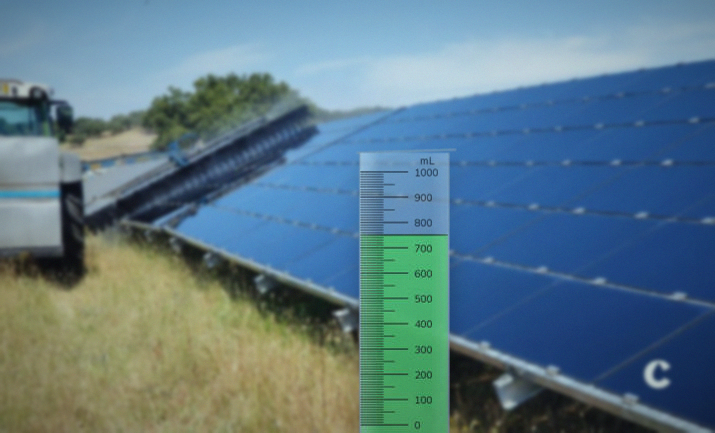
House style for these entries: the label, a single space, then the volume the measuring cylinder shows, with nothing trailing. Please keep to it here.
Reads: 750 mL
